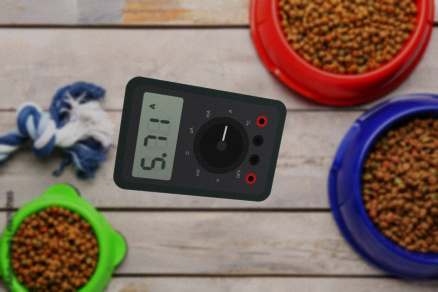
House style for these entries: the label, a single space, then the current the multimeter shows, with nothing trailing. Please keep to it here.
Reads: 5.71 A
